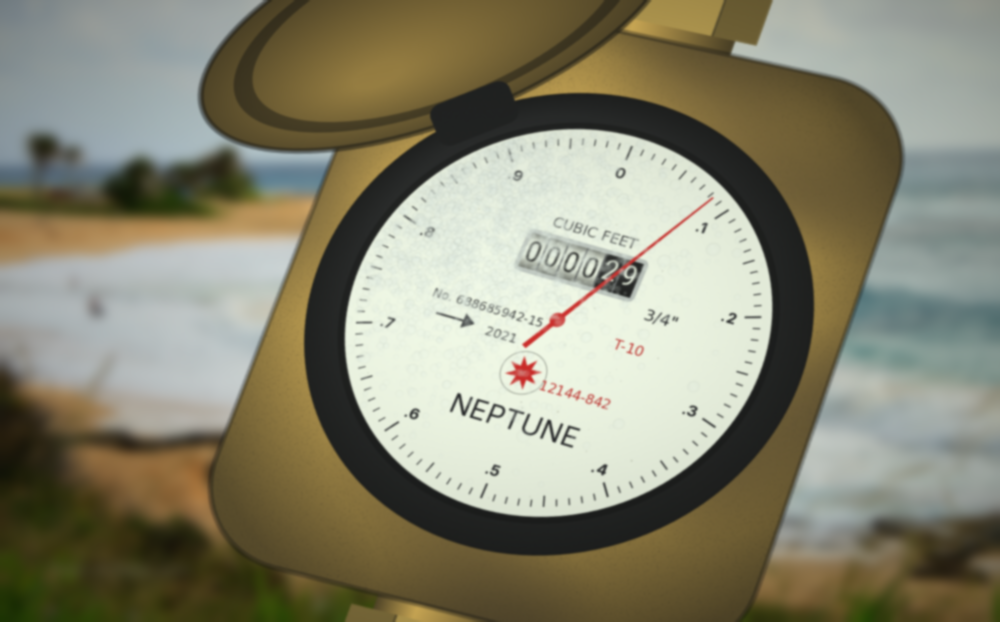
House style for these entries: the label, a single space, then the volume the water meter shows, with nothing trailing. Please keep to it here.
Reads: 29.08 ft³
